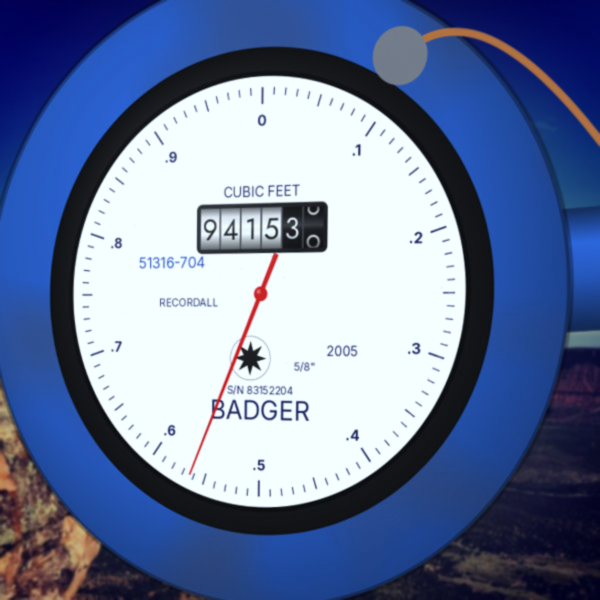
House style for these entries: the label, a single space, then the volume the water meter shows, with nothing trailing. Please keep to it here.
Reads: 941538.56 ft³
